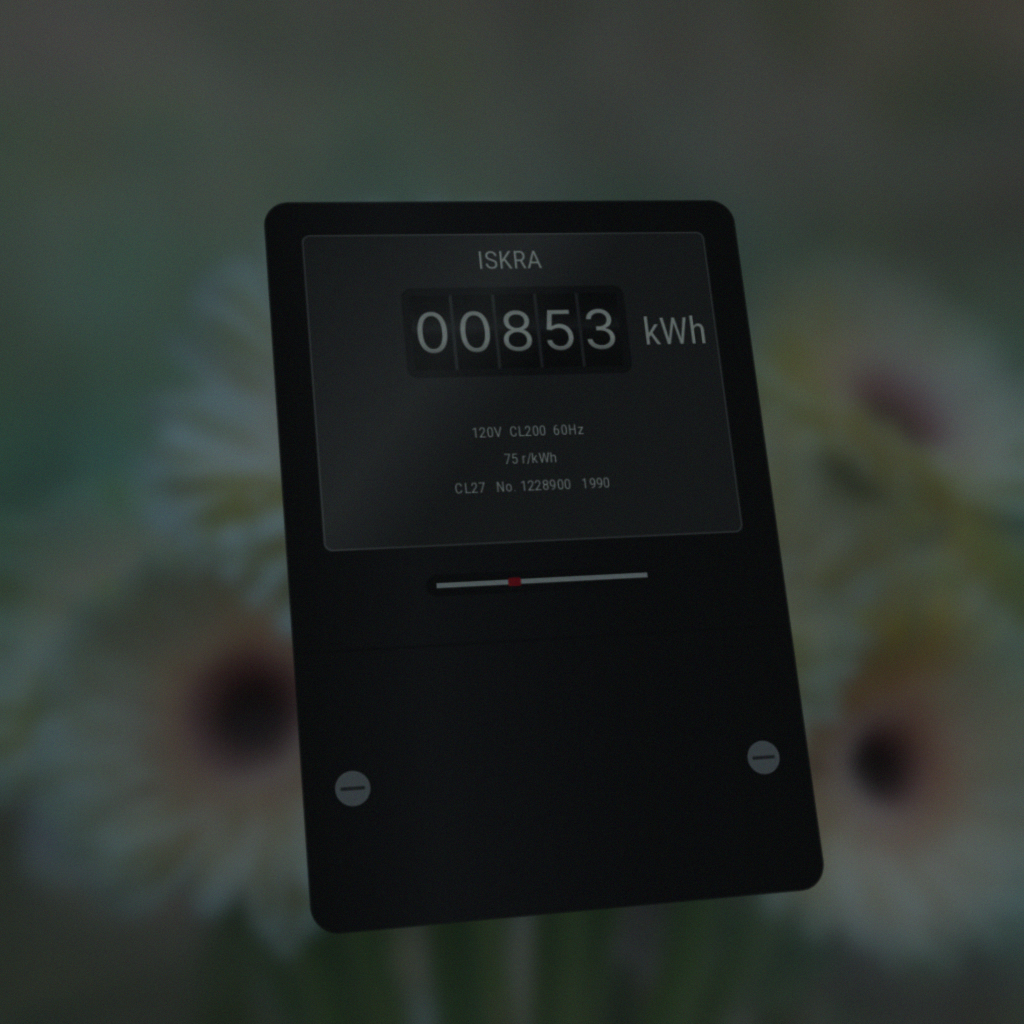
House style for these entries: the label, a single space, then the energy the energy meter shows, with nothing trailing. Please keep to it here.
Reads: 853 kWh
